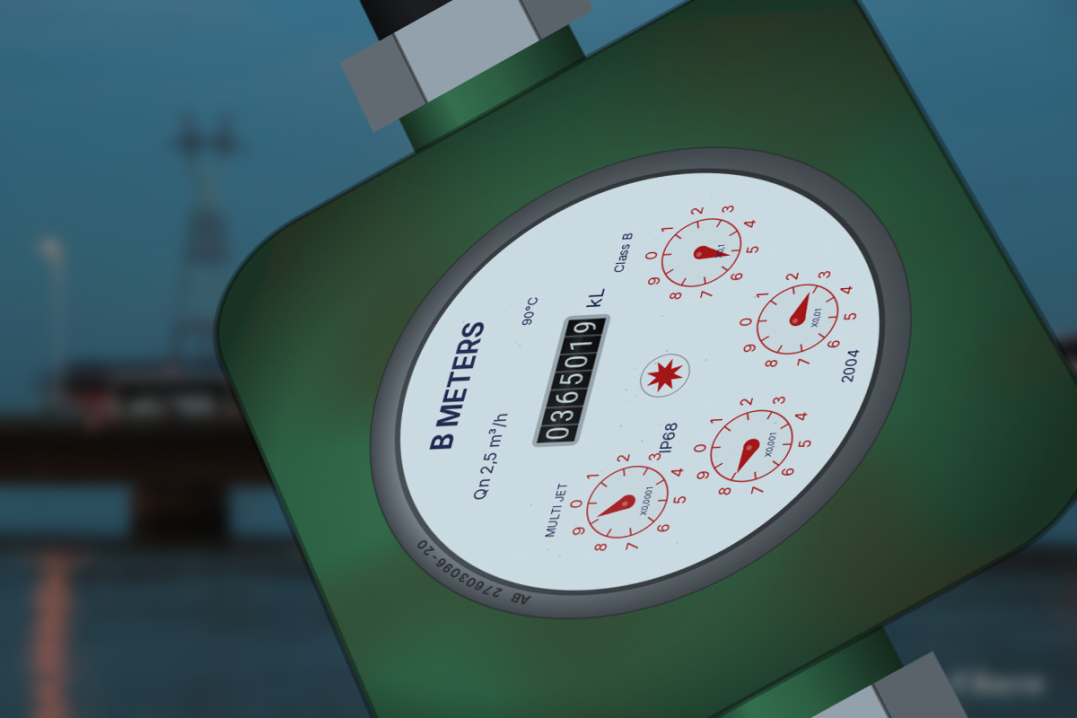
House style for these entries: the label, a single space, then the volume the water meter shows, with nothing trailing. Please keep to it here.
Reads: 365019.5279 kL
